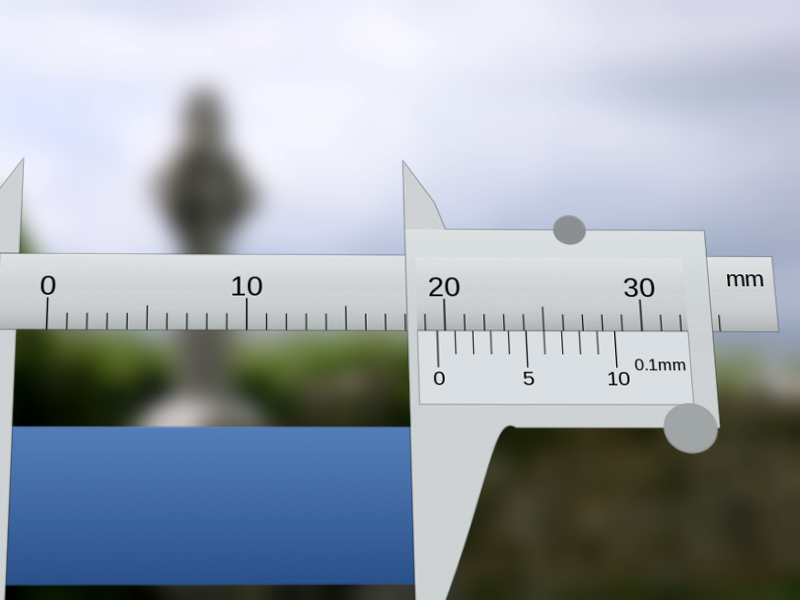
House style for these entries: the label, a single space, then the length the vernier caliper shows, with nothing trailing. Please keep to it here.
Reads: 19.6 mm
